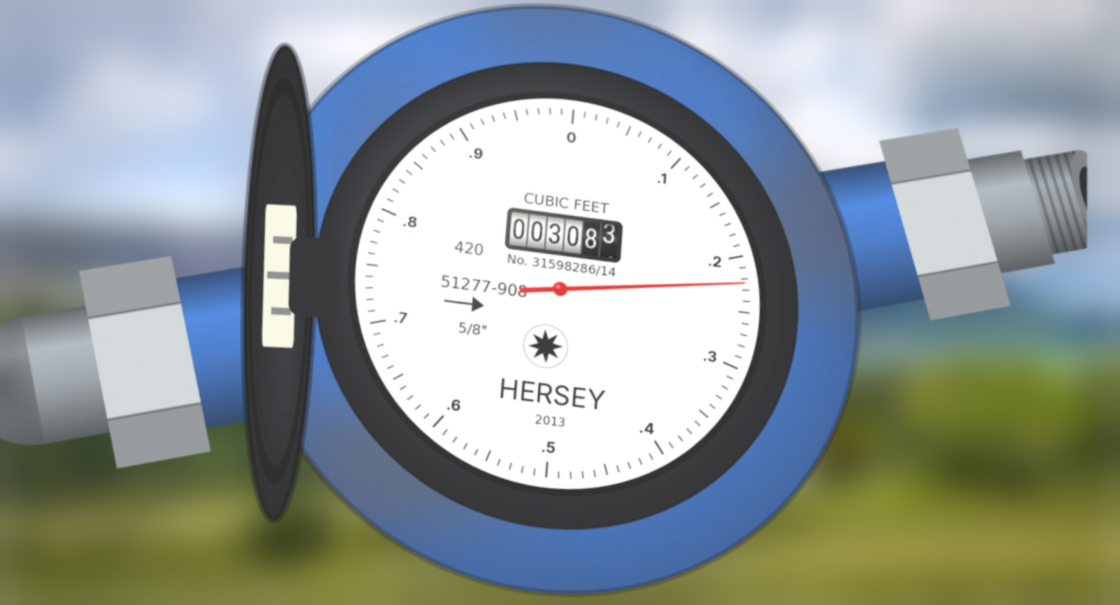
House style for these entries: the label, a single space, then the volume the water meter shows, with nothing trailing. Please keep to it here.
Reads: 3083.22 ft³
